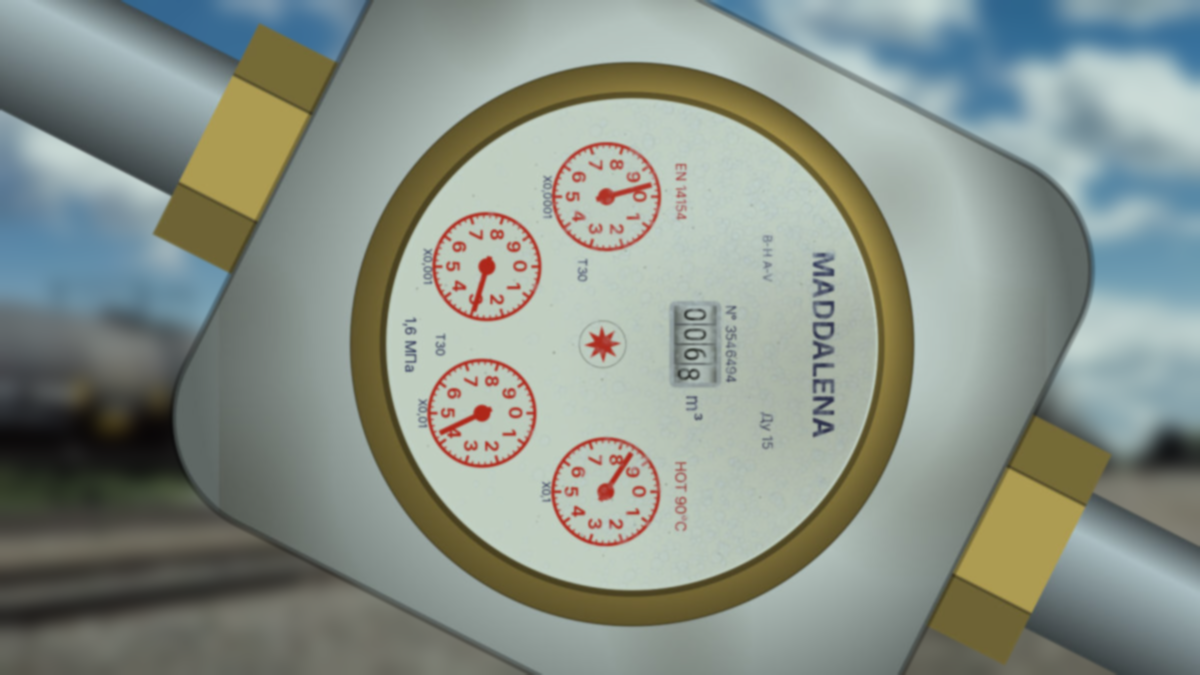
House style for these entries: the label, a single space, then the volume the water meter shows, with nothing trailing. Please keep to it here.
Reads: 67.8429 m³
